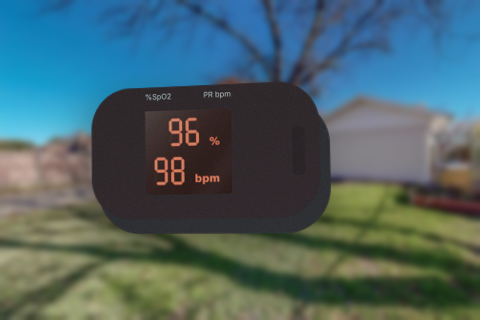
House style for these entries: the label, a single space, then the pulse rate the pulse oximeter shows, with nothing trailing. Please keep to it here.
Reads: 98 bpm
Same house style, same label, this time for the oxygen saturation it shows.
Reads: 96 %
